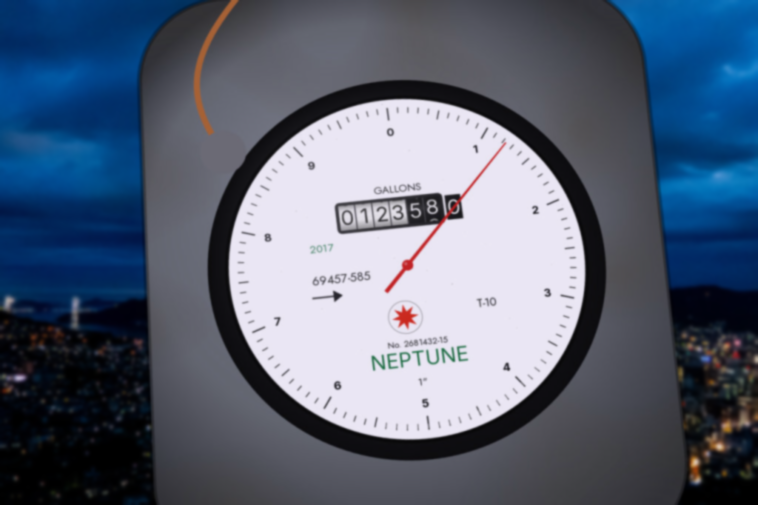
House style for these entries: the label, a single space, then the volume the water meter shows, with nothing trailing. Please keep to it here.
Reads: 123581.2 gal
